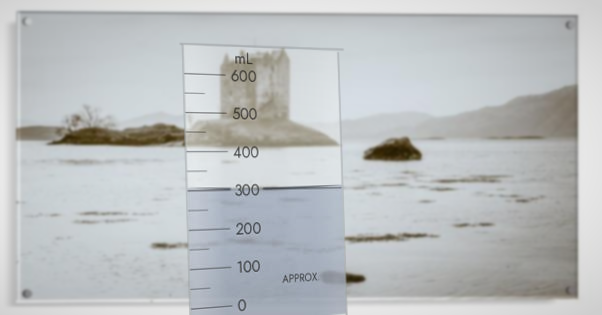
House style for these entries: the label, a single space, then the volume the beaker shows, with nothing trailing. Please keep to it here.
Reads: 300 mL
